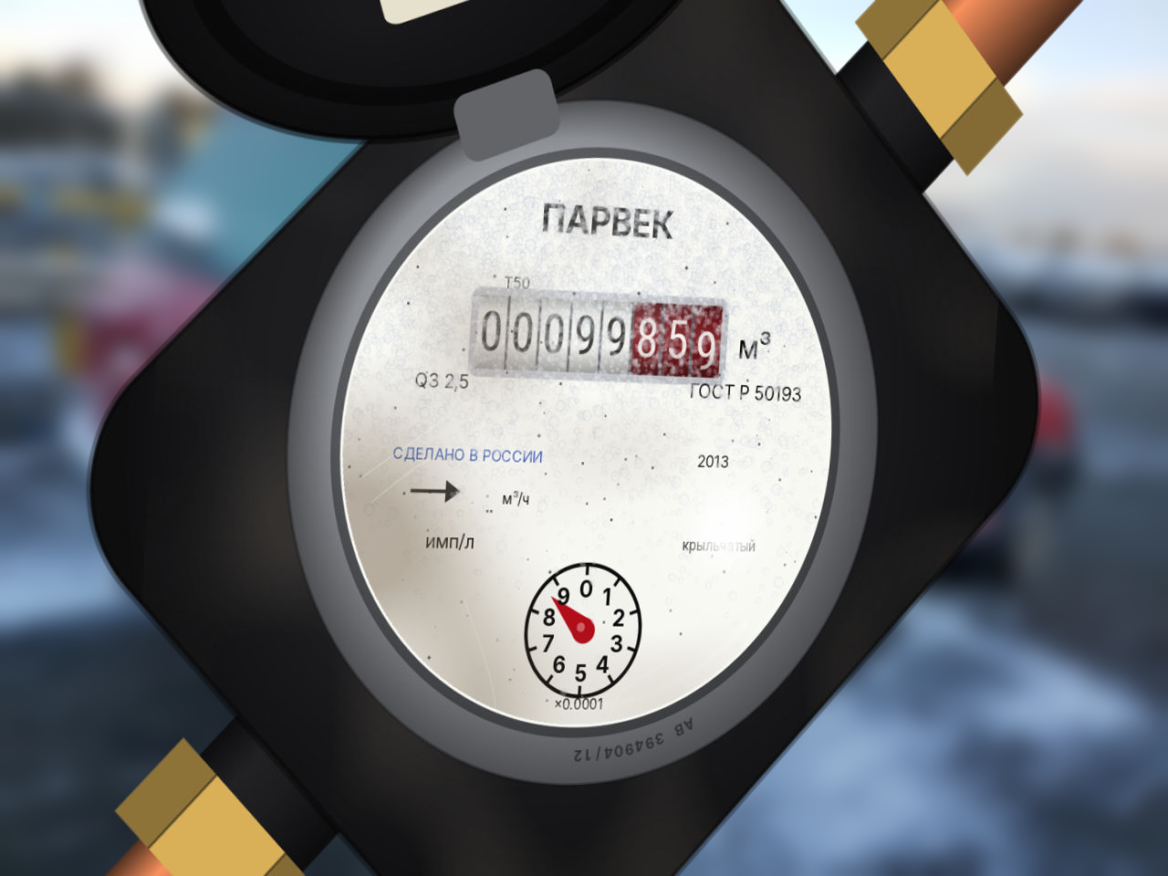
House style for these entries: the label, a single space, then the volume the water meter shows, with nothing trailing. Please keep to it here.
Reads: 99.8588 m³
